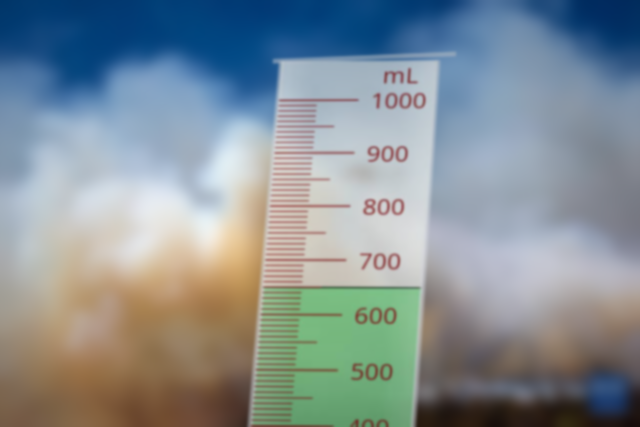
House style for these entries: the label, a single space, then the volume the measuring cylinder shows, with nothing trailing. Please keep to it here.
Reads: 650 mL
